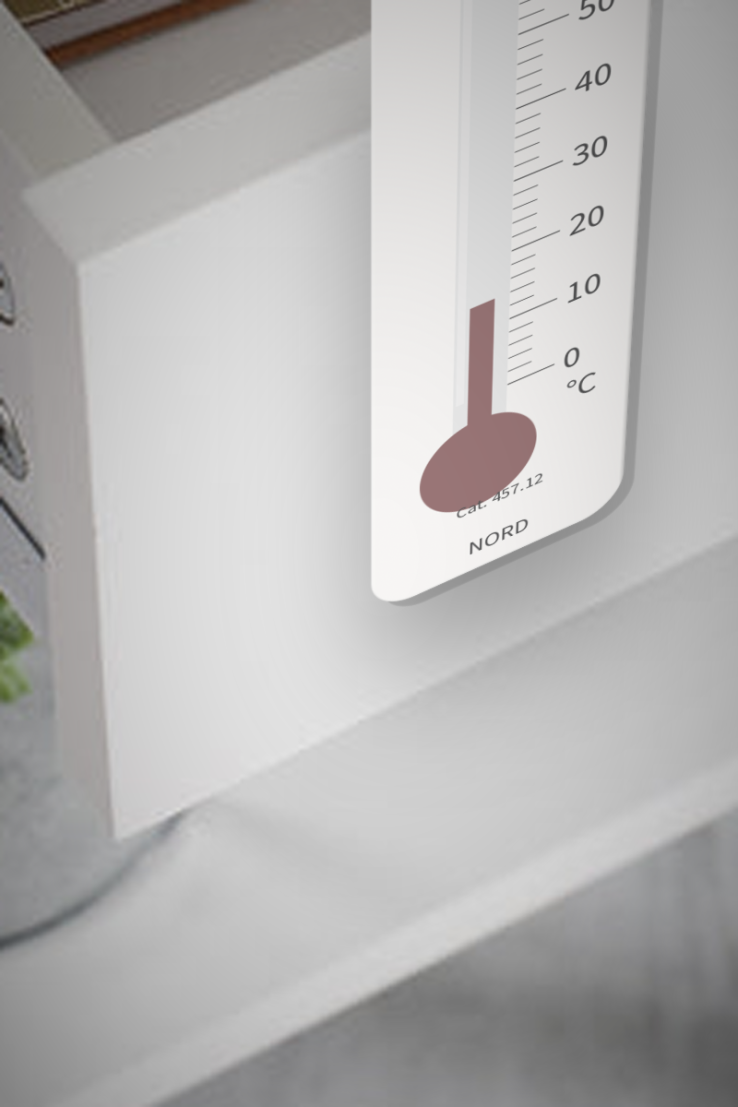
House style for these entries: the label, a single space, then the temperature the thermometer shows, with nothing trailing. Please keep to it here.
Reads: 14 °C
